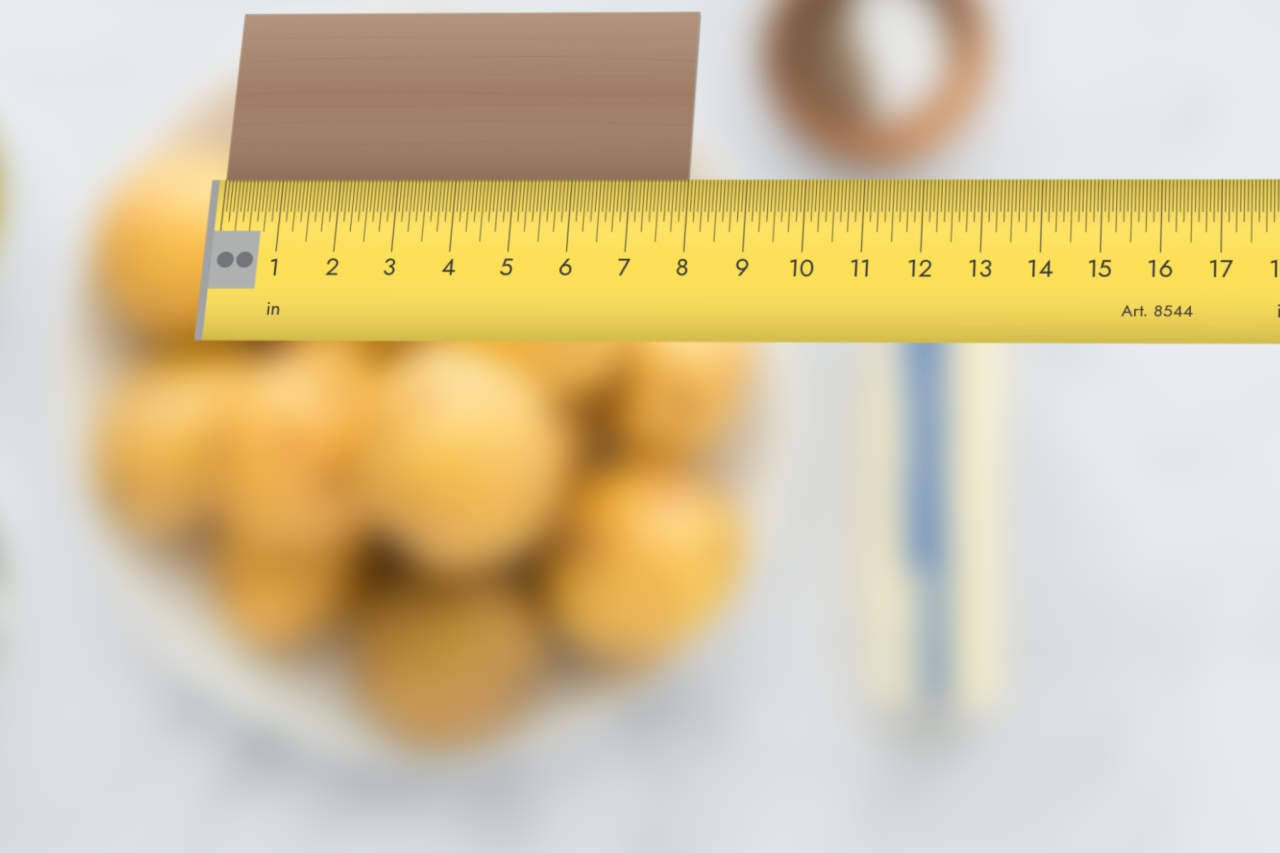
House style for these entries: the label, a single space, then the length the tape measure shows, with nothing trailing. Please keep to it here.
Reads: 8 in
